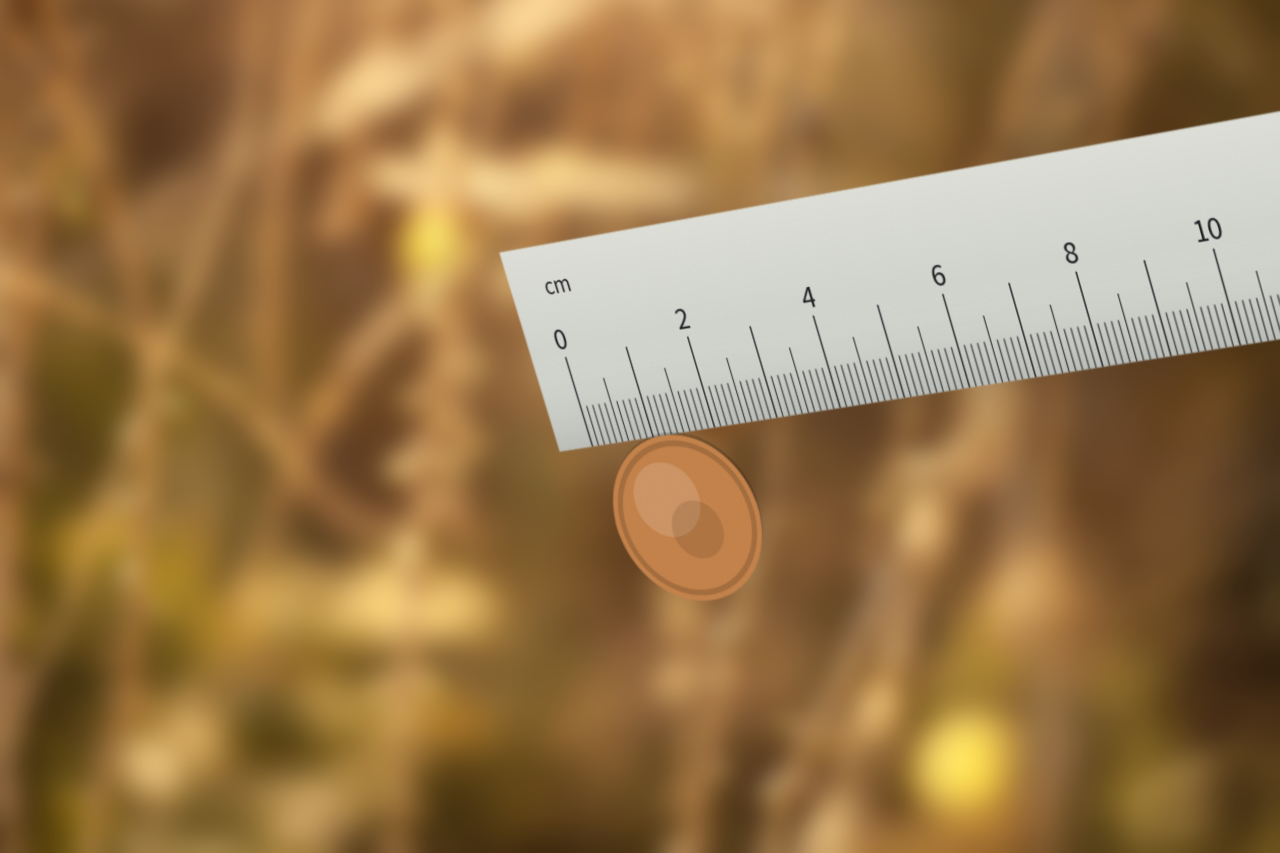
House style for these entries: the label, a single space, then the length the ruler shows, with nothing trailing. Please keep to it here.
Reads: 2.3 cm
